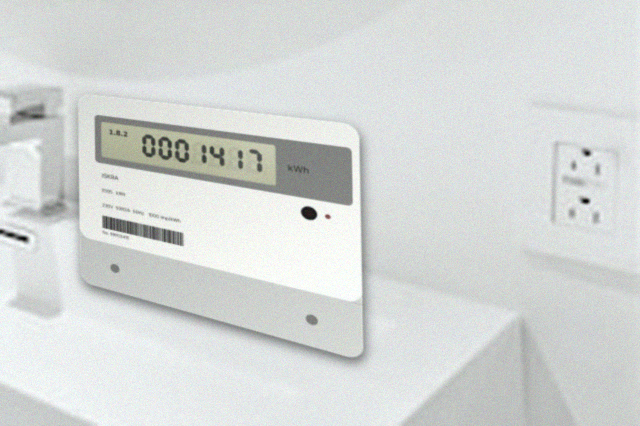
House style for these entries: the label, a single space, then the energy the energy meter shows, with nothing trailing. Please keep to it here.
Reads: 1417 kWh
